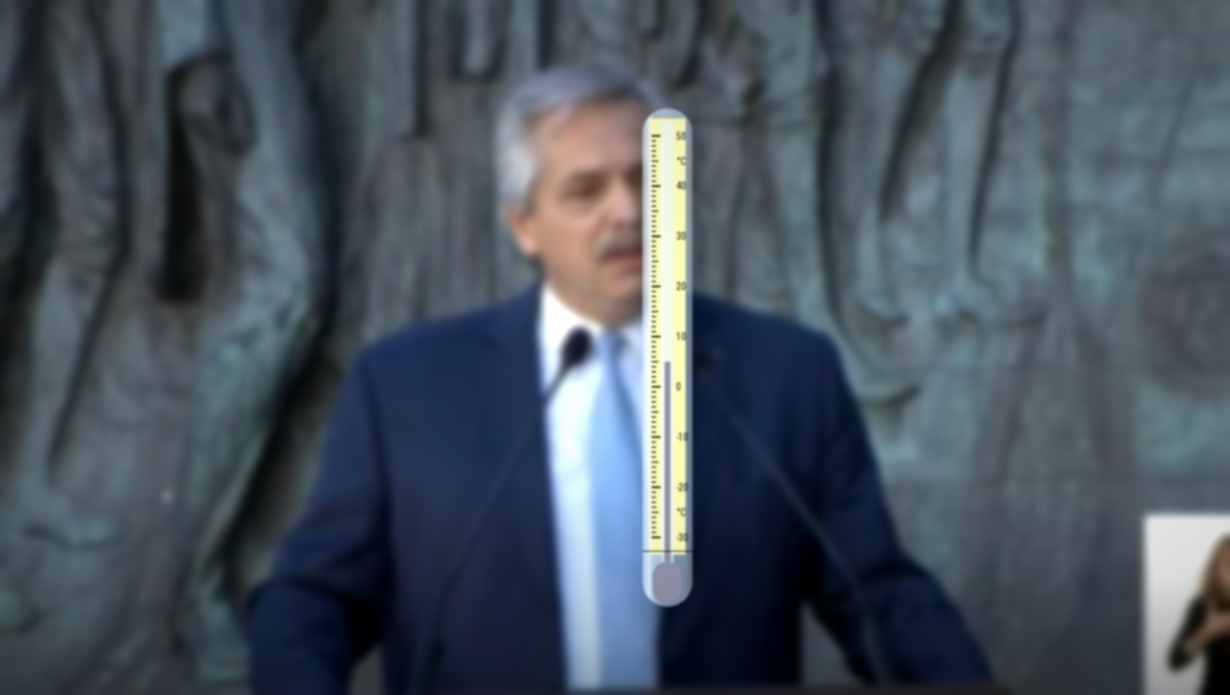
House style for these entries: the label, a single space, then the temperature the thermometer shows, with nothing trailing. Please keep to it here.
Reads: 5 °C
